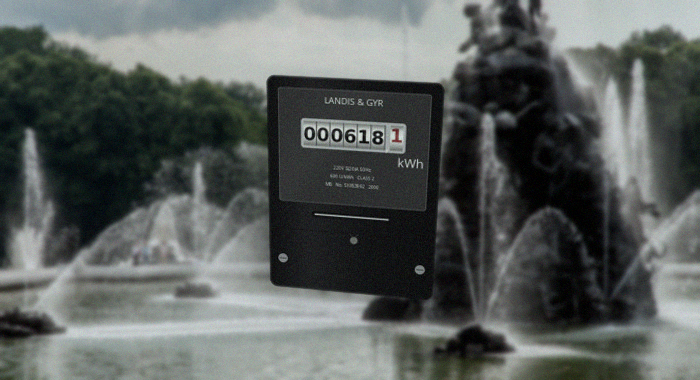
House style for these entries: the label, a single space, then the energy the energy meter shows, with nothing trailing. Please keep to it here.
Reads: 618.1 kWh
